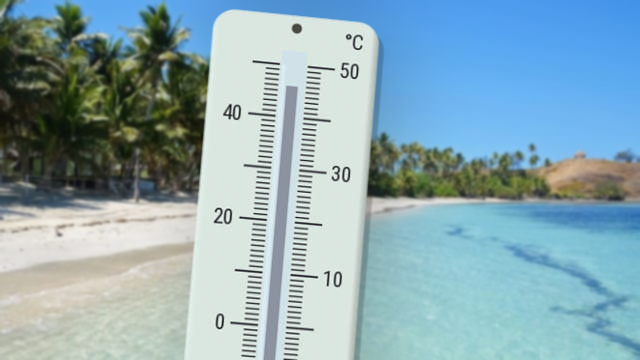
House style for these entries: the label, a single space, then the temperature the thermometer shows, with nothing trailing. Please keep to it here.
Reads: 46 °C
